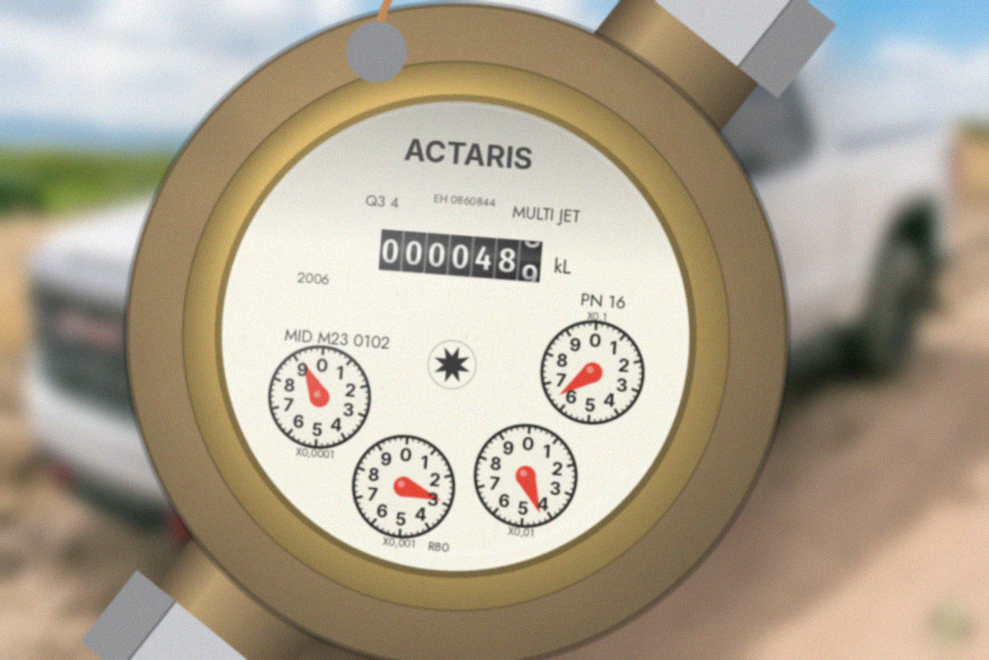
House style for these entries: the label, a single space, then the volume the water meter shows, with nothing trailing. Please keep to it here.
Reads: 488.6429 kL
